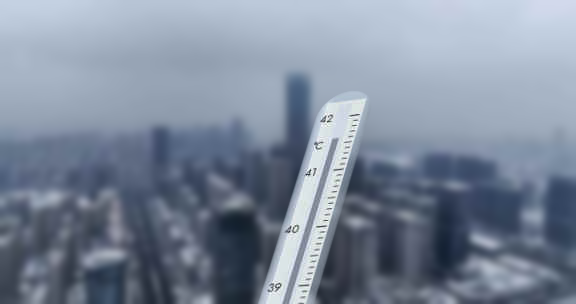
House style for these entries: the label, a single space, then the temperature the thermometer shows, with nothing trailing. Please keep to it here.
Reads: 41.6 °C
